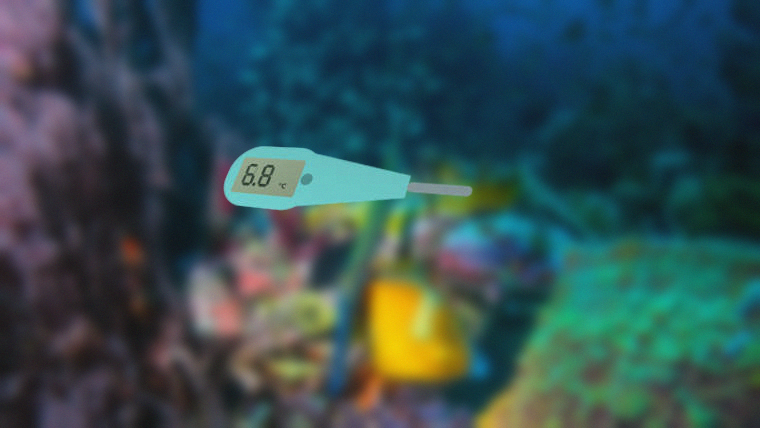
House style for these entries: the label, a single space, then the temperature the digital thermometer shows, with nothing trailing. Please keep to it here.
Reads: 6.8 °C
